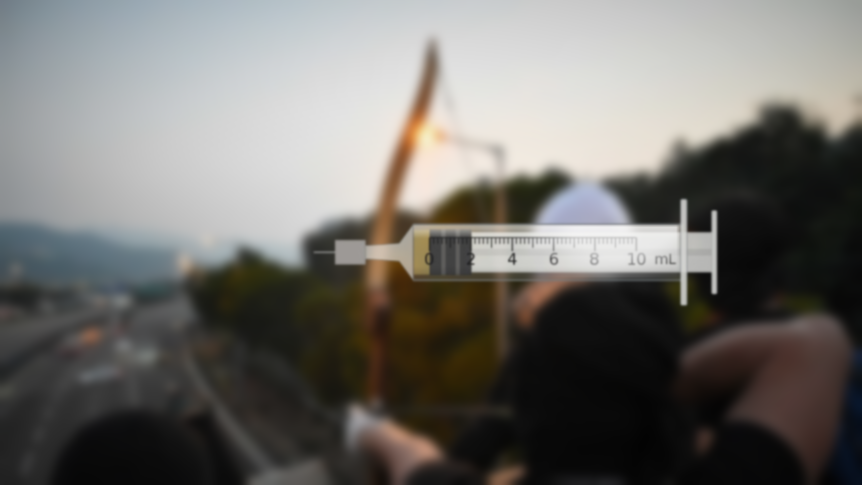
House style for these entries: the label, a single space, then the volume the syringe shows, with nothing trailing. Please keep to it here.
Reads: 0 mL
